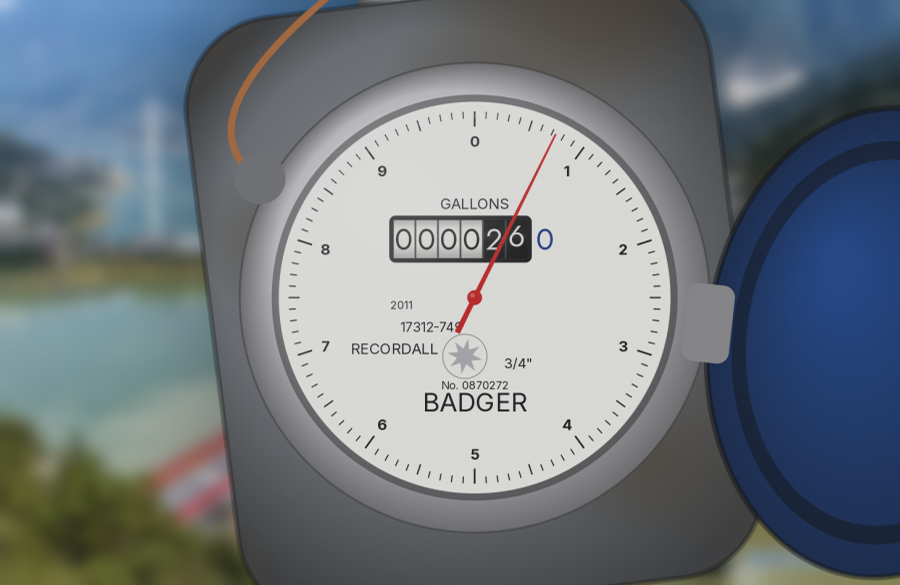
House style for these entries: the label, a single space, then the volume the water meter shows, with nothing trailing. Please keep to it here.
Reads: 260.7 gal
